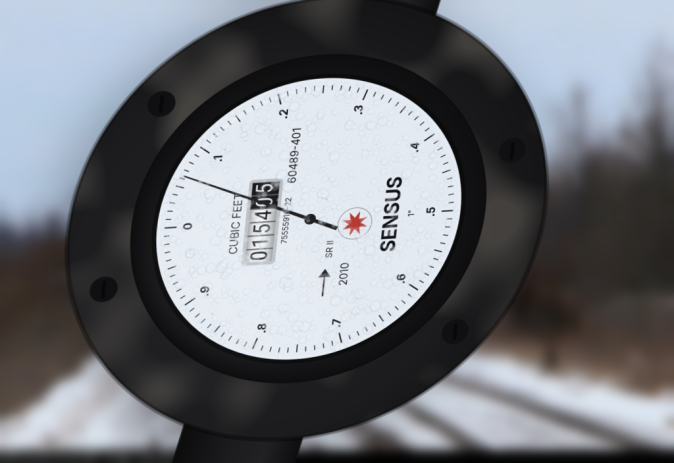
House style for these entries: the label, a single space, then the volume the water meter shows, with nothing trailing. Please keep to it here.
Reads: 15405.06 ft³
